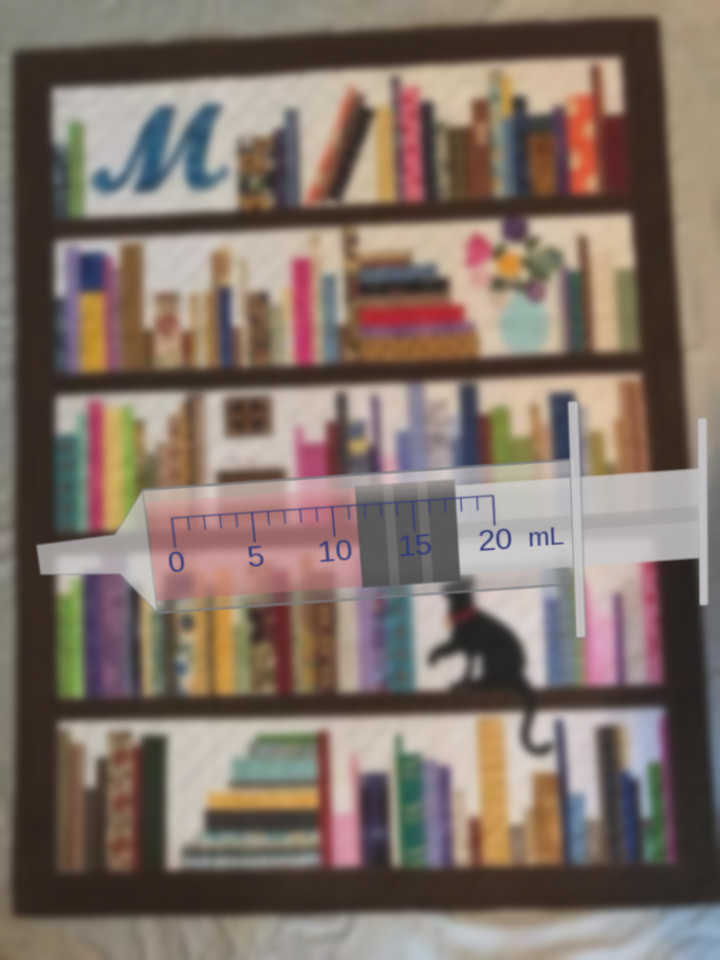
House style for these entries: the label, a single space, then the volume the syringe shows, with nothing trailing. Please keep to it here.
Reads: 11.5 mL
